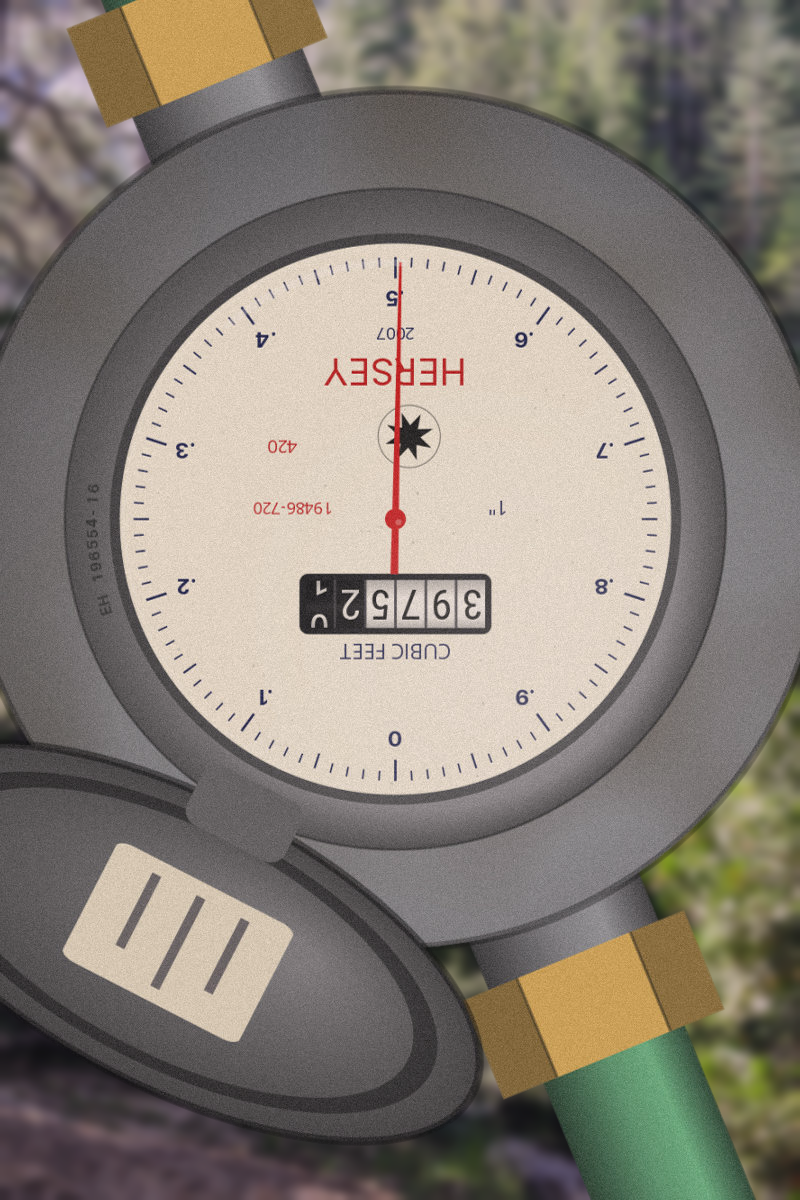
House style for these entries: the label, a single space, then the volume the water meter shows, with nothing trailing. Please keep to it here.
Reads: 397520.50 ft³
